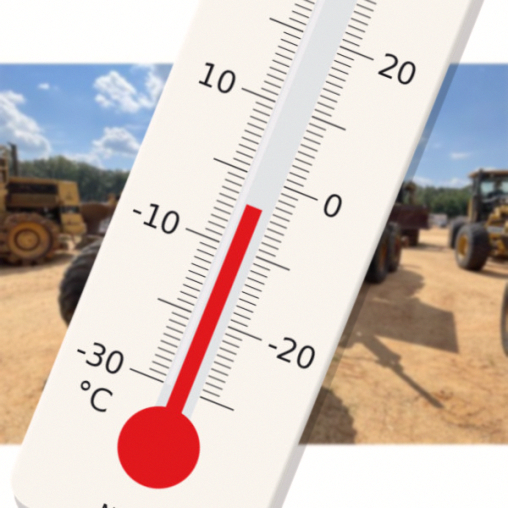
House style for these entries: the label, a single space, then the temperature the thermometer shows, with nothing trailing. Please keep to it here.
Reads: -4 °C
